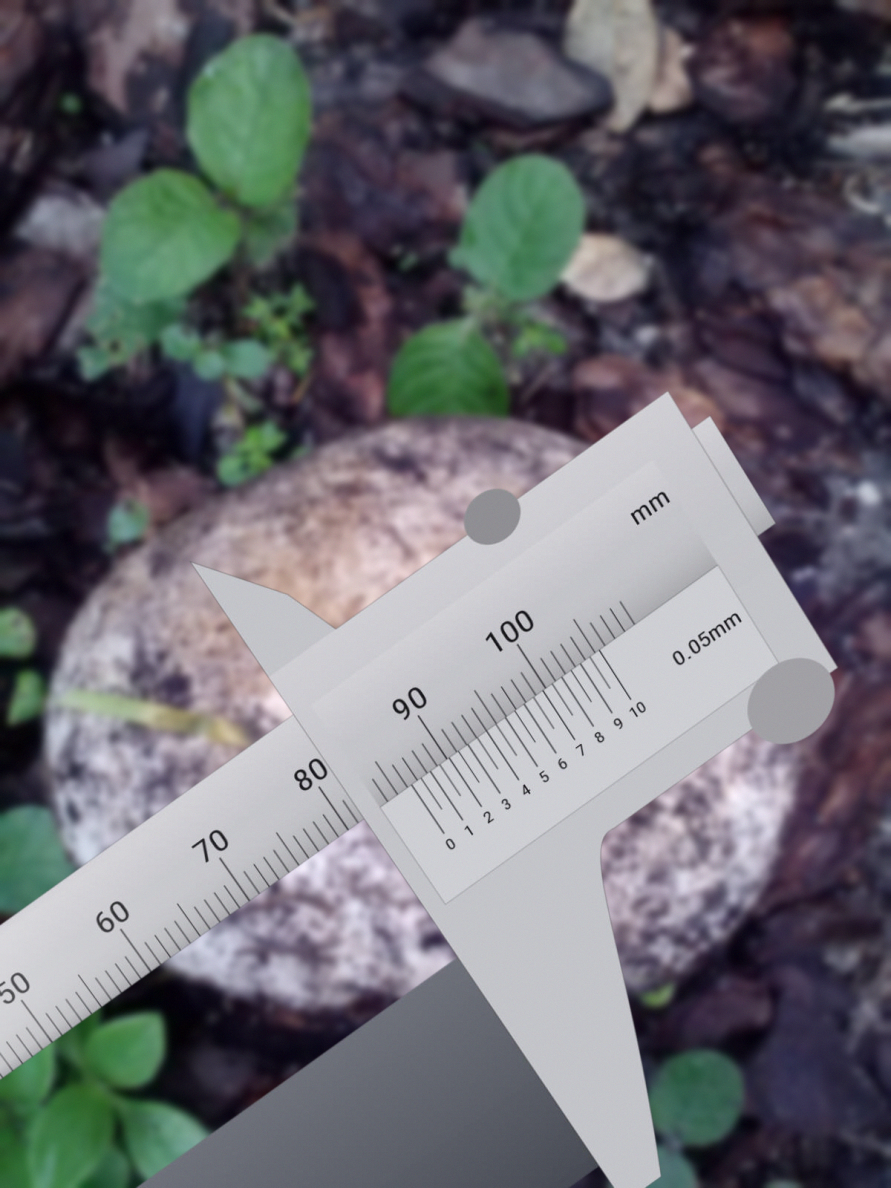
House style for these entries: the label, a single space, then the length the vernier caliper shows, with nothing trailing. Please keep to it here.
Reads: 86.4 mm
